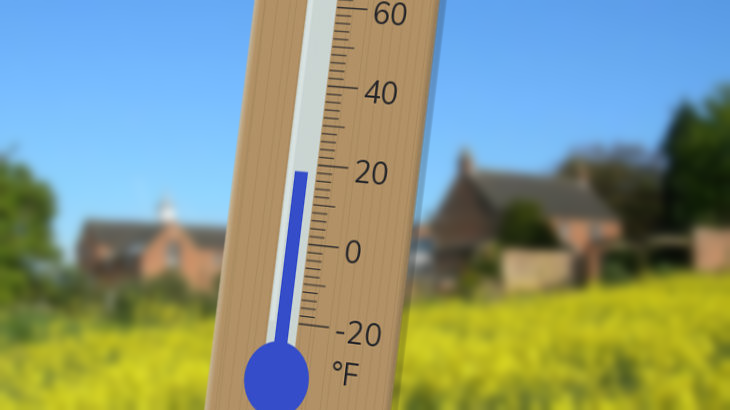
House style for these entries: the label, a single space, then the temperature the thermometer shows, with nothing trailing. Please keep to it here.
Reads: 18 °F
